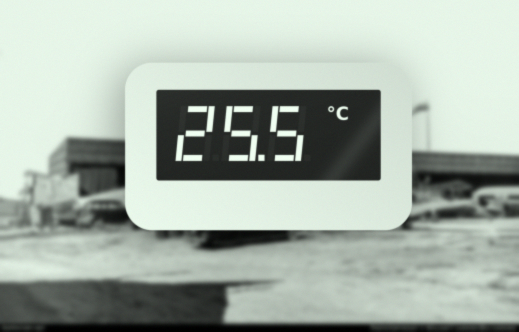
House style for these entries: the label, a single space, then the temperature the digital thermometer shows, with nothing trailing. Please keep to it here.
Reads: 25.5 °C
